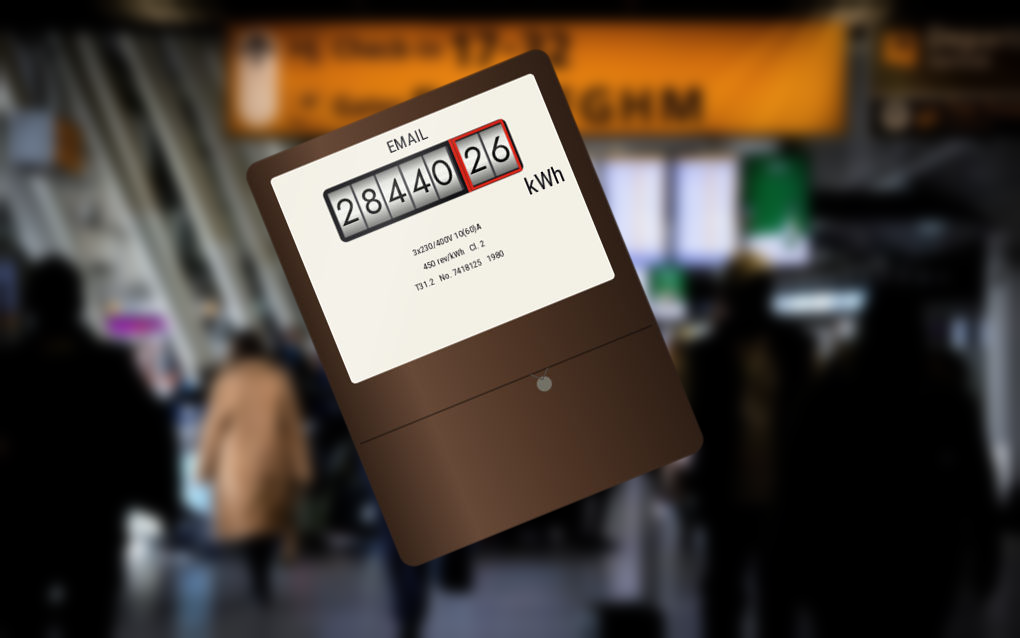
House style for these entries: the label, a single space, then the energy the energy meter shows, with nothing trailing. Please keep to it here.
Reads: 28440.26 kWh
